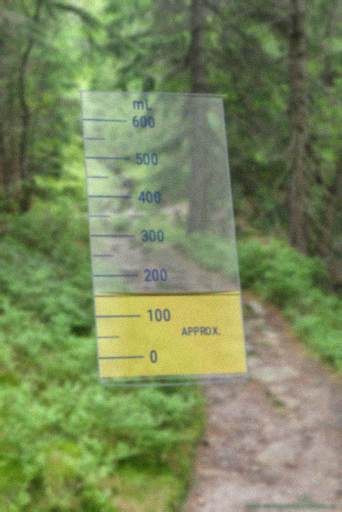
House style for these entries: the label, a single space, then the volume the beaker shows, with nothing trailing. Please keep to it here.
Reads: 150 mL
